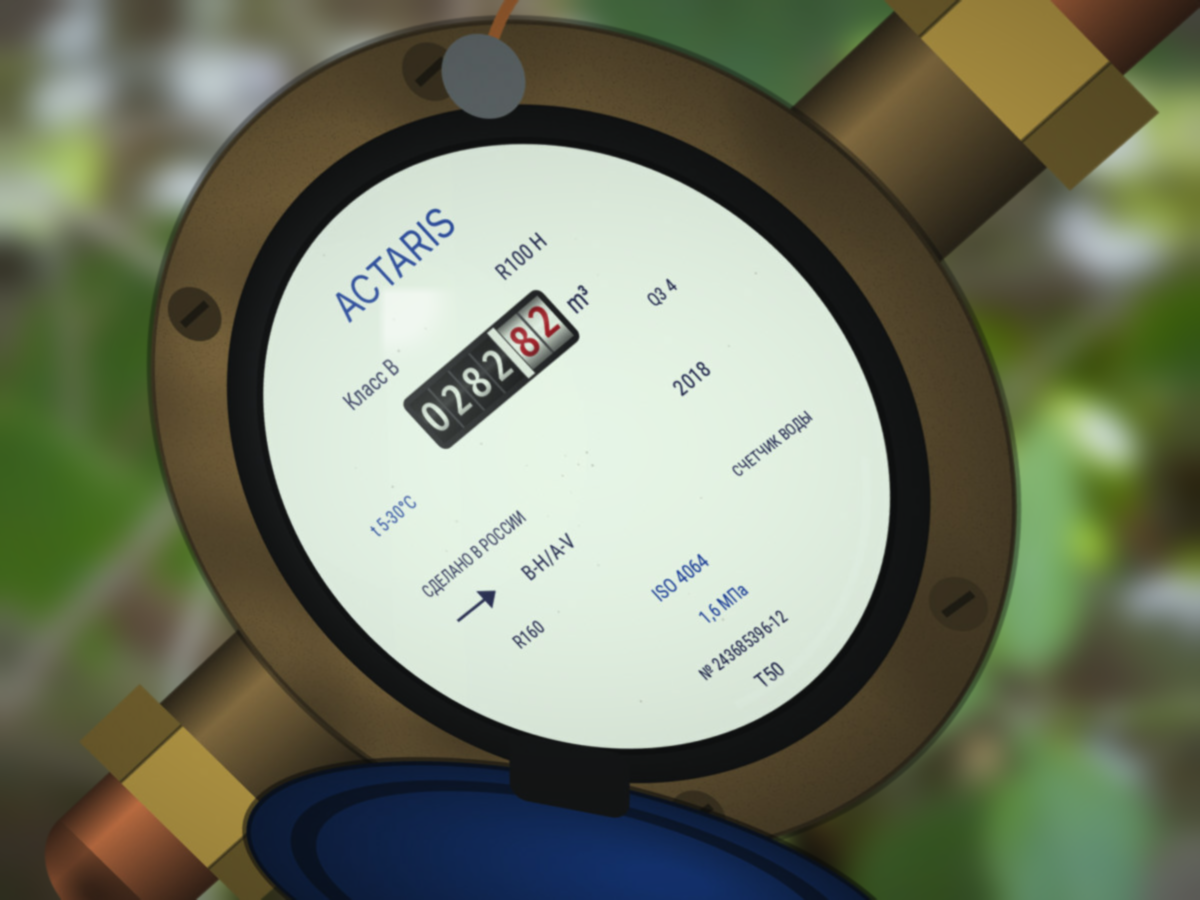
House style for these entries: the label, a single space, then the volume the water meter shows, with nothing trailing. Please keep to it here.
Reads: 282.82 m³
